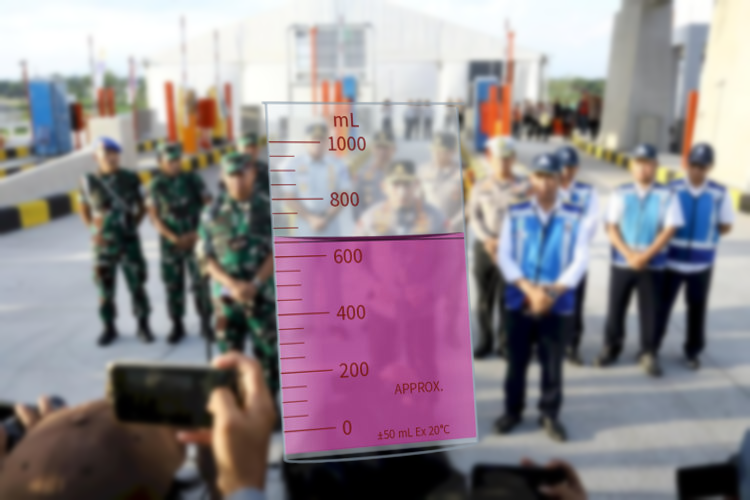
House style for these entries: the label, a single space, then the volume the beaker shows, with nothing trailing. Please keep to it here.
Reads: 650 mL
